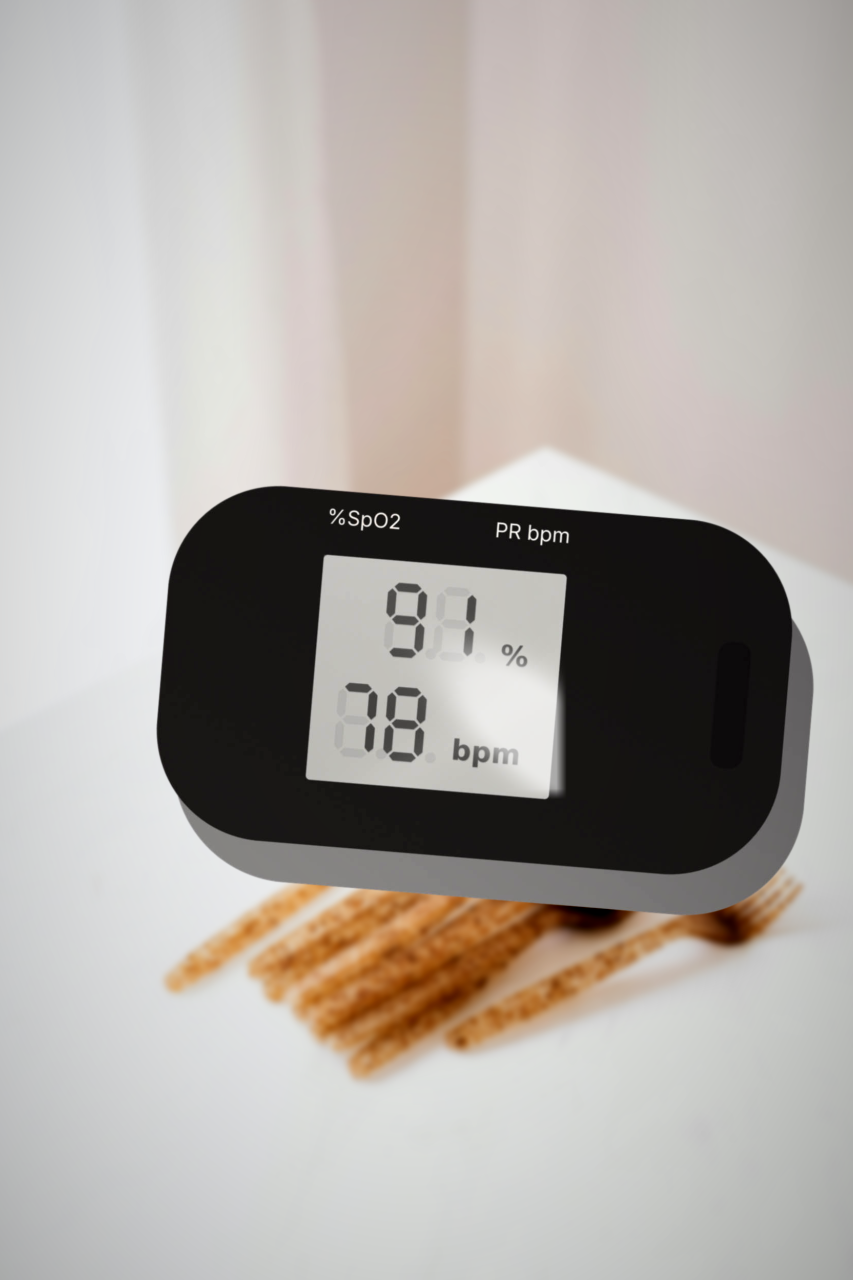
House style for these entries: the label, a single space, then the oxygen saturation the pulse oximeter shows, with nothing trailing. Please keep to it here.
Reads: 91 %
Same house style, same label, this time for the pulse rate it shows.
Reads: 78 bpm
